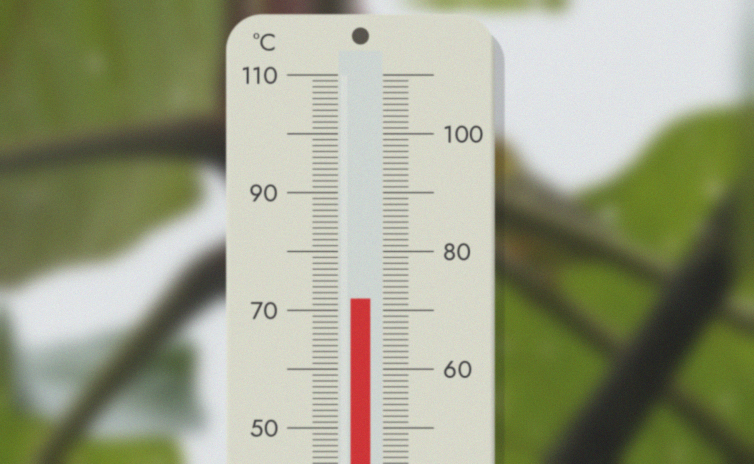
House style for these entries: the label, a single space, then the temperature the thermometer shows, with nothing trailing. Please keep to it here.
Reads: 72 °C
